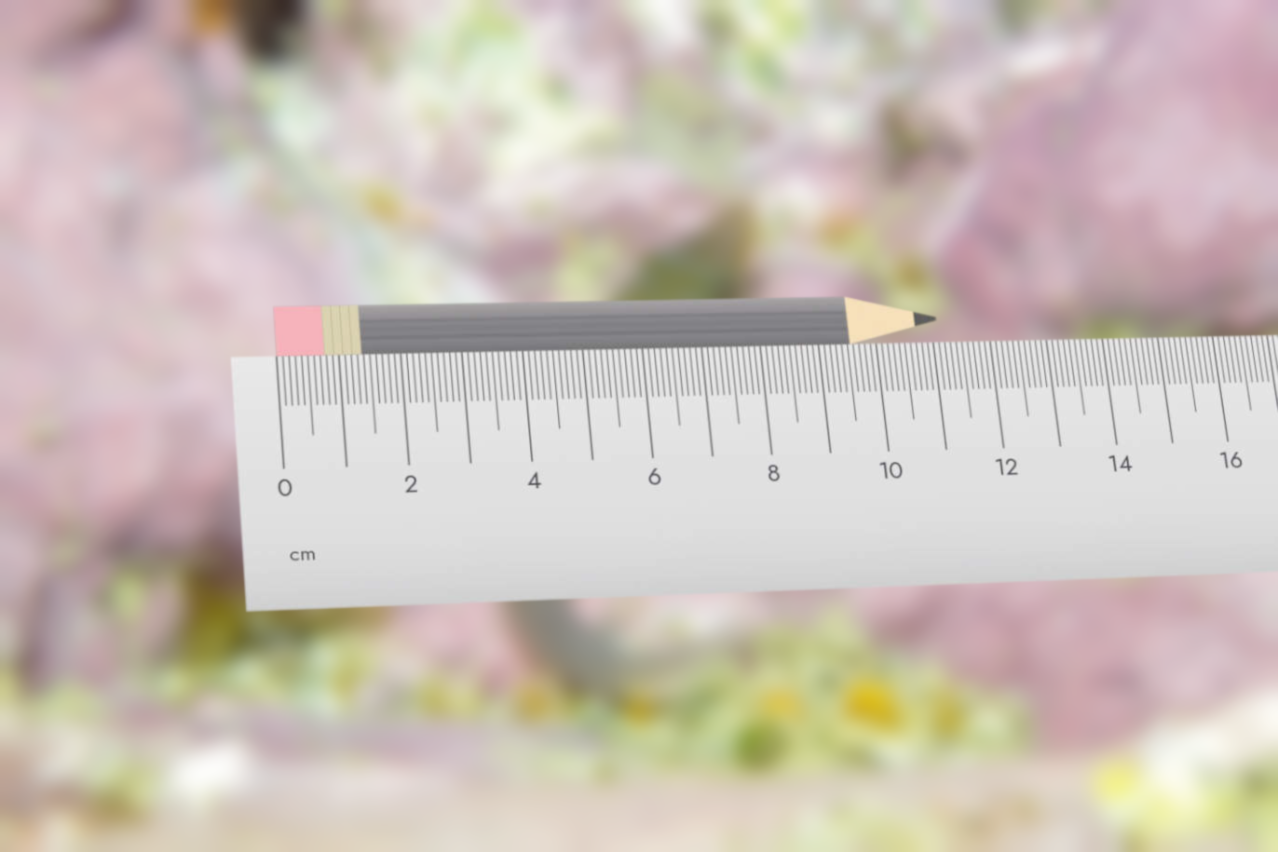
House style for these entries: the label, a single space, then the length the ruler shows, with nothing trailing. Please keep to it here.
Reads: 11.1 cm
